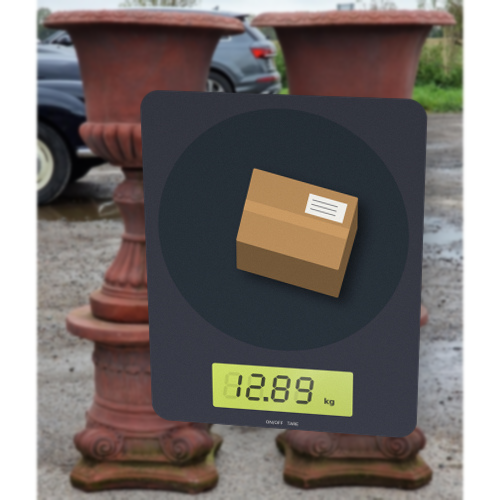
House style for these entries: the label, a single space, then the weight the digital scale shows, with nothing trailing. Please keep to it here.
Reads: 12.89 kg
